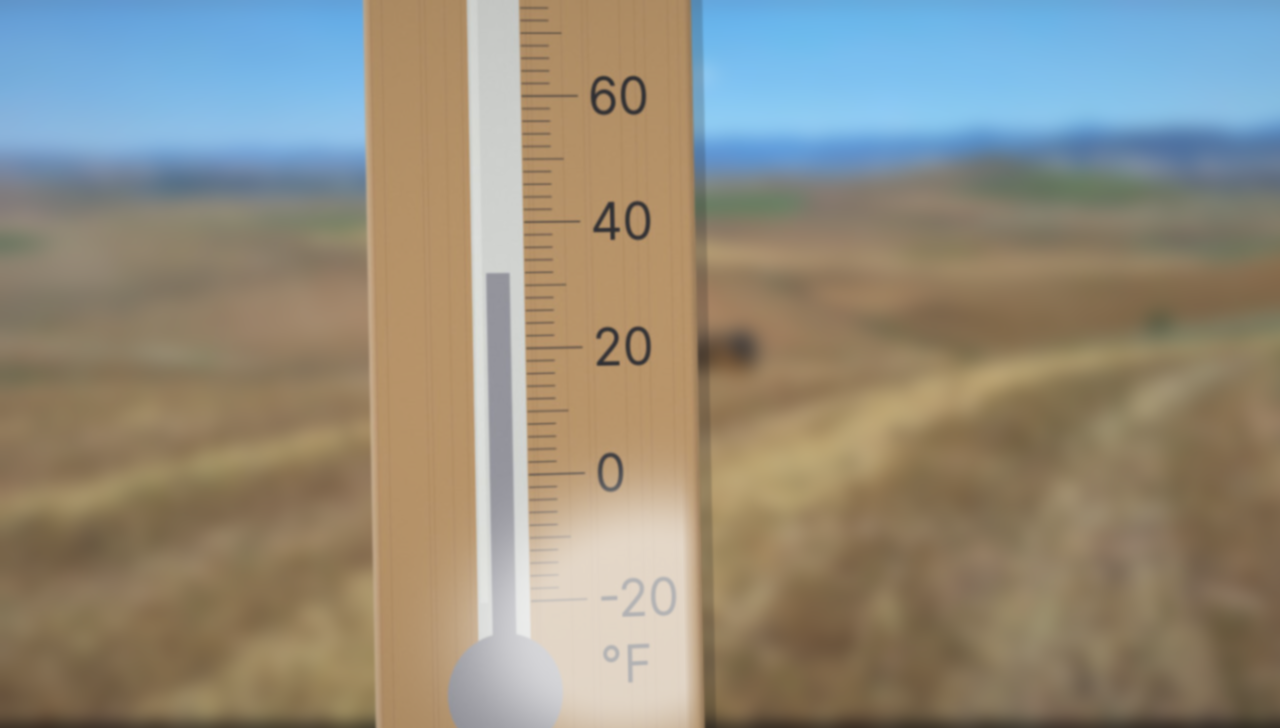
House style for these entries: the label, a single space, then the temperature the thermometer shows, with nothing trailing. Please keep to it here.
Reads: 32 °F
